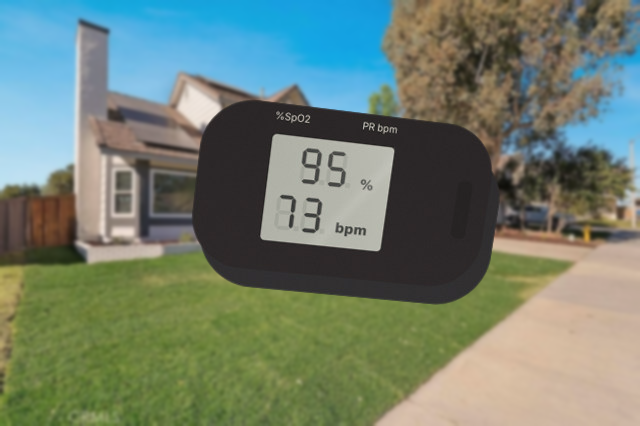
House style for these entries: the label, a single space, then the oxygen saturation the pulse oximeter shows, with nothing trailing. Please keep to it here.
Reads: 95 %
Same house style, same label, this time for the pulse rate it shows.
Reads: 73 bpm
